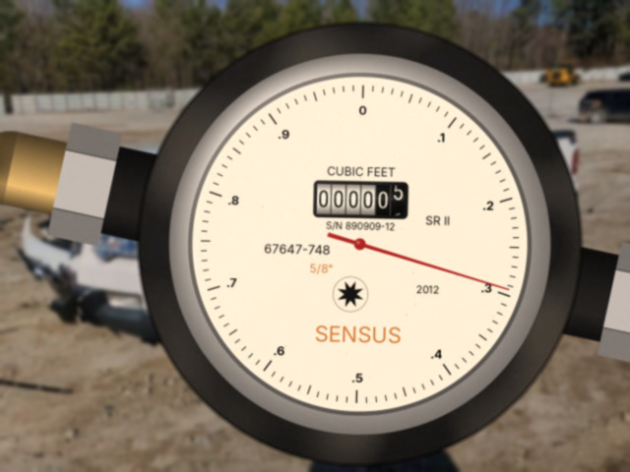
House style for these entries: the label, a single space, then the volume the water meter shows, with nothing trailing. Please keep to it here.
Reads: 5.29 ft³
